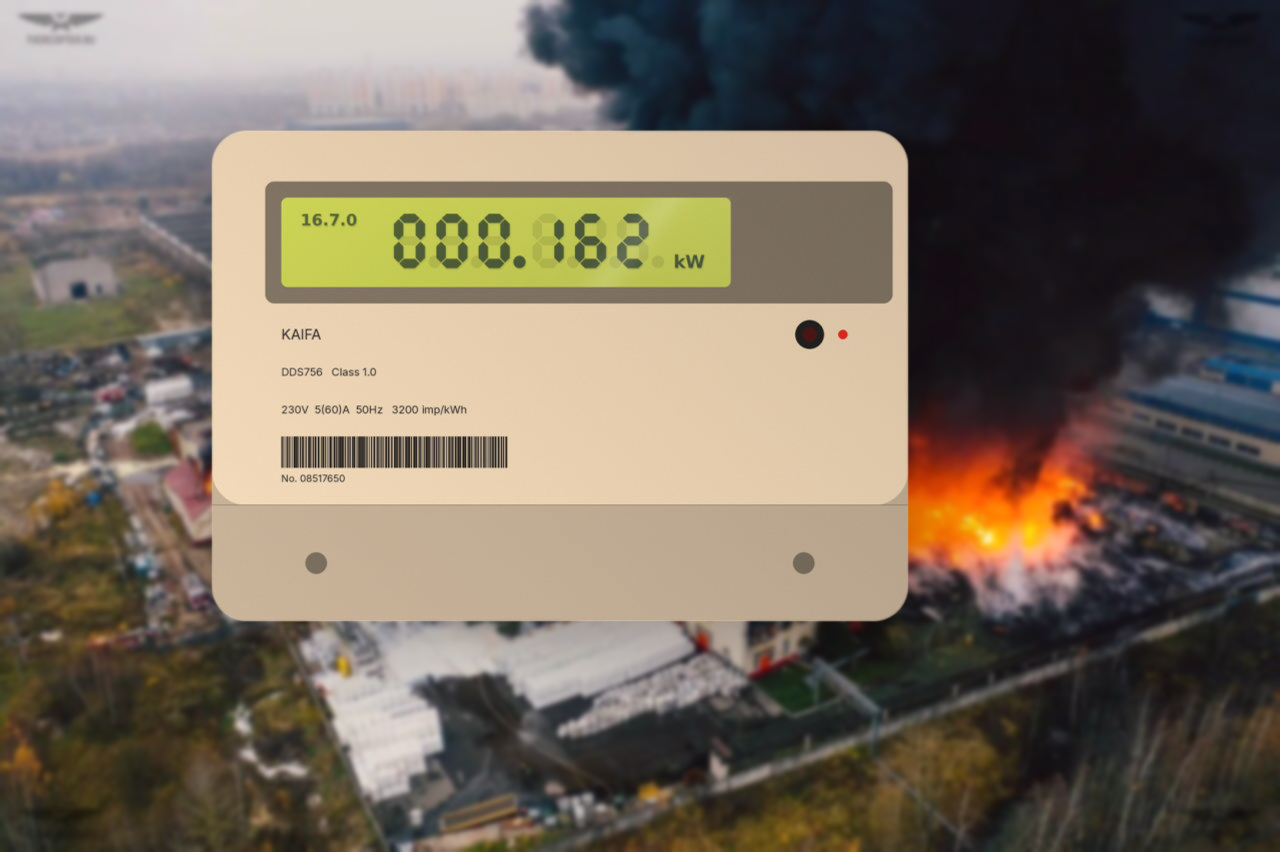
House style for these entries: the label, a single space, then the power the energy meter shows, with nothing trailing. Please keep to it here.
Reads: 0.162 kW
